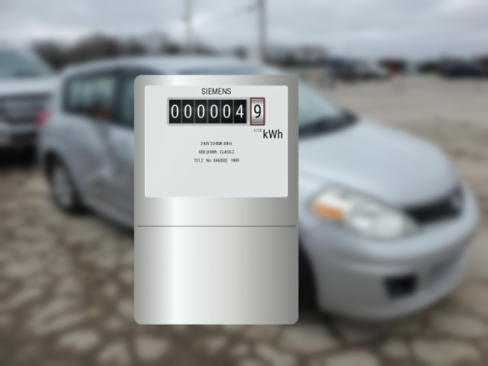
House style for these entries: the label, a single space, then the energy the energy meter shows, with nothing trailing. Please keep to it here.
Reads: 4.9 kWh
